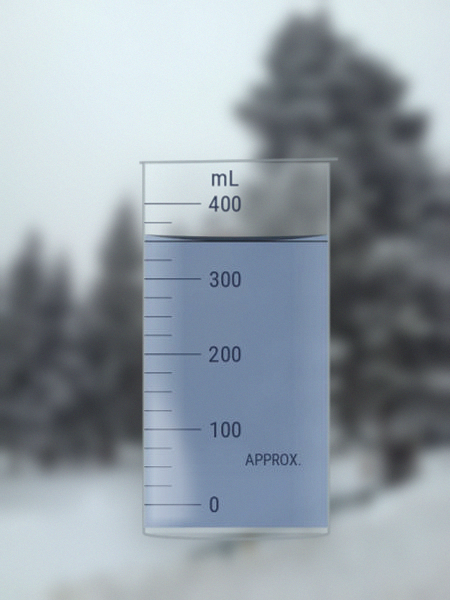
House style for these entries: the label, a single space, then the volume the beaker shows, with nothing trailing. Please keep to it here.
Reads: 350 mL
